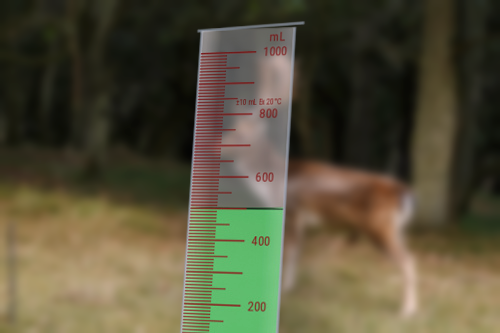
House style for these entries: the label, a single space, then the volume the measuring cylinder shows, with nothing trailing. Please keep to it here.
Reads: 500 mL
